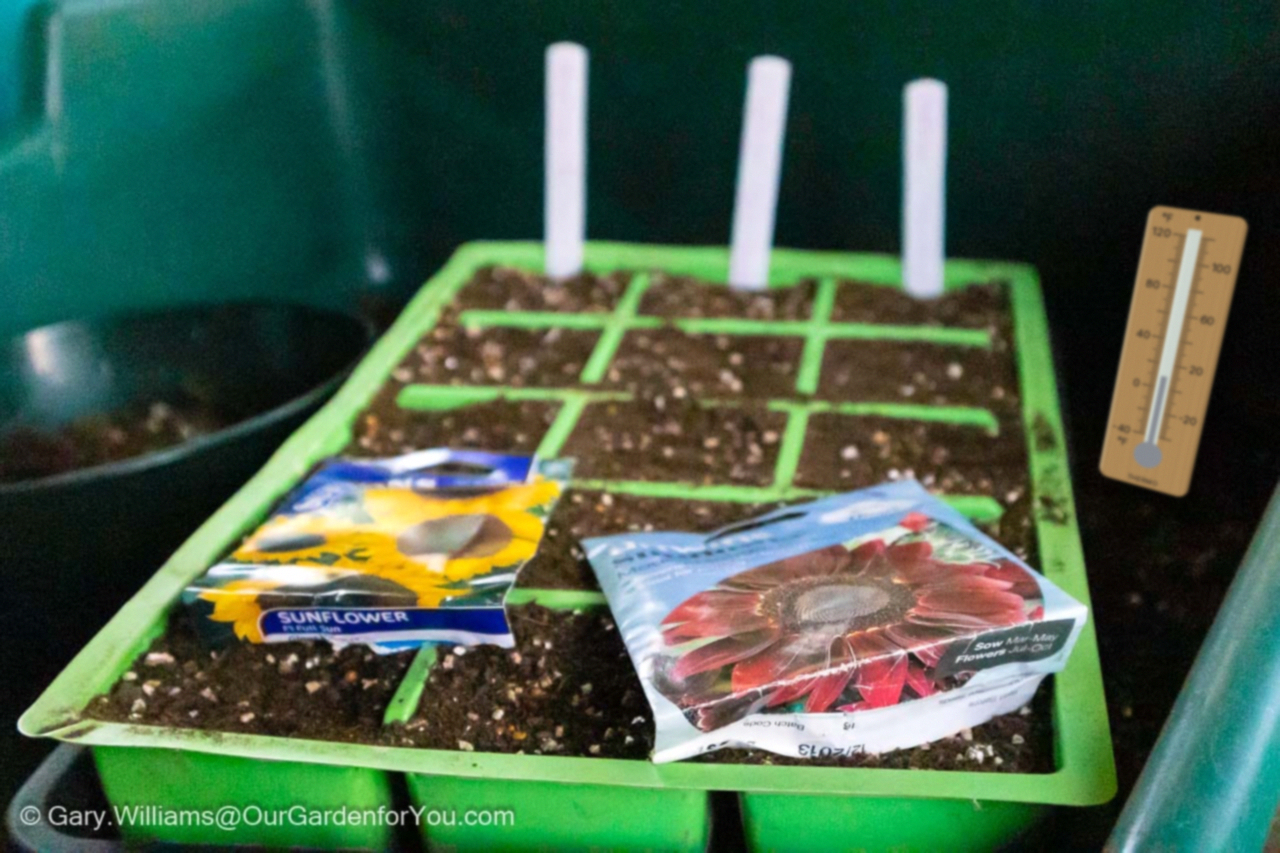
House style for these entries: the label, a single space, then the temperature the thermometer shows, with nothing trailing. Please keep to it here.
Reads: 10 °F
